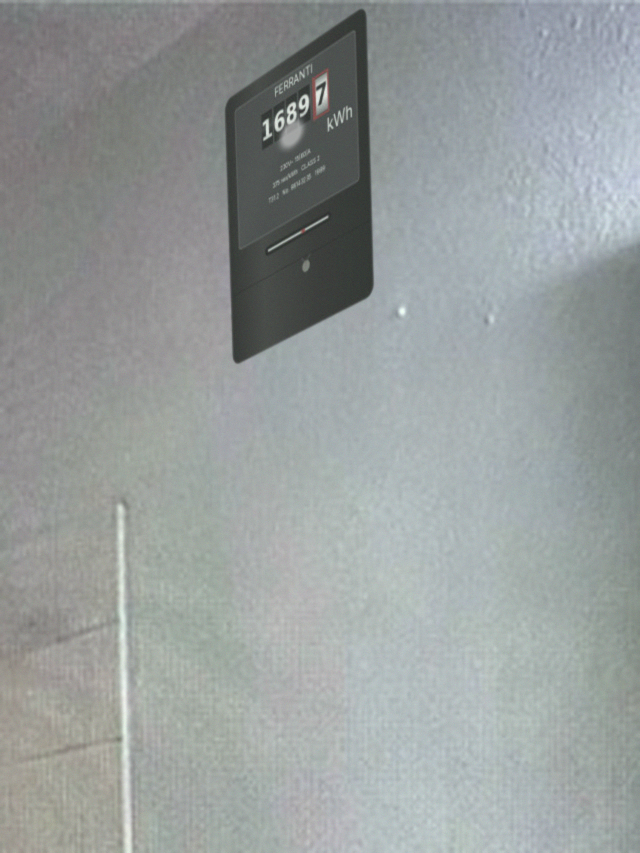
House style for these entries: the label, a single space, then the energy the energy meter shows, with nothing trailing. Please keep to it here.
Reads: 1689.7 kWh
